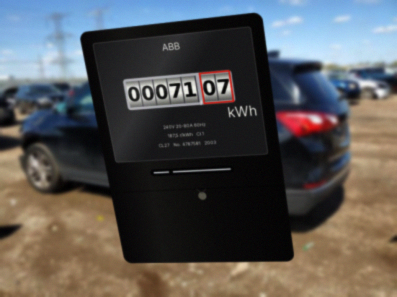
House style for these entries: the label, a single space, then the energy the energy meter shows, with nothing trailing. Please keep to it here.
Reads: 71.07 kWh
